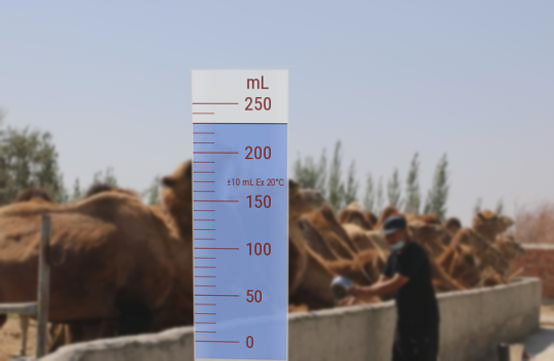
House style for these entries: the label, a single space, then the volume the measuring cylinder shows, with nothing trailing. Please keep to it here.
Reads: 230 mL
